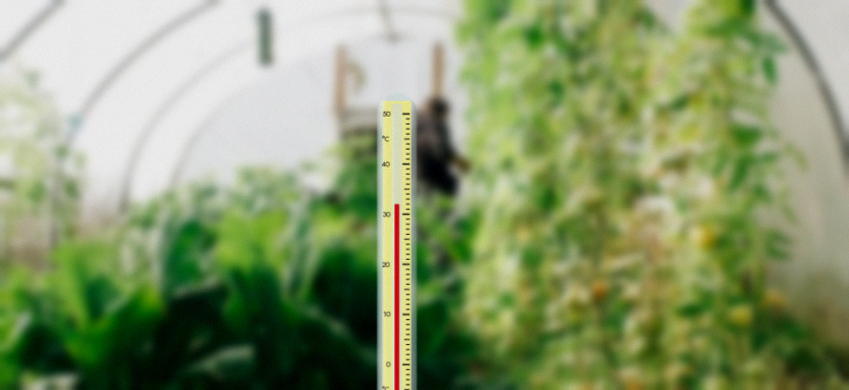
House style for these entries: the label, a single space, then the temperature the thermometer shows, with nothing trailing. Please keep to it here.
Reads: 32 °C
